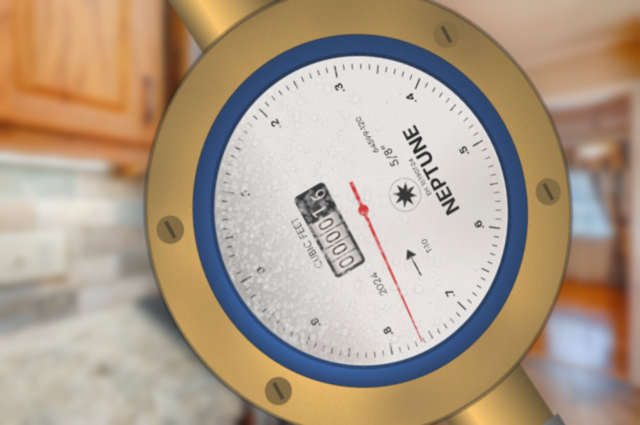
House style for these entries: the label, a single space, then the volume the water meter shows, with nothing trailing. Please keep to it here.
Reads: 15.76 ft³
